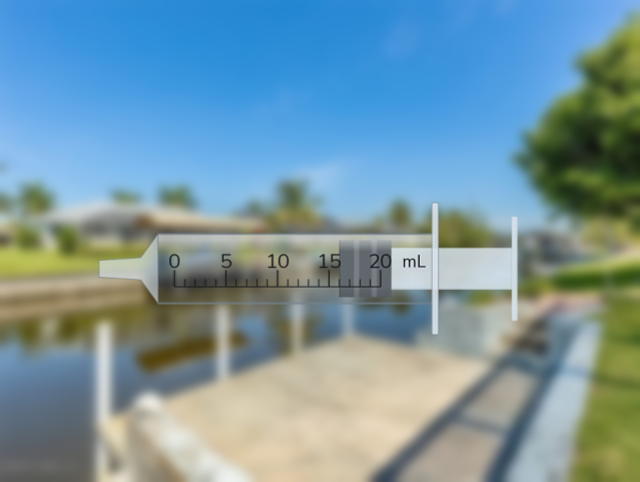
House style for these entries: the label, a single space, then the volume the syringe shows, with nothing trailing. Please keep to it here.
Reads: 16 mL
